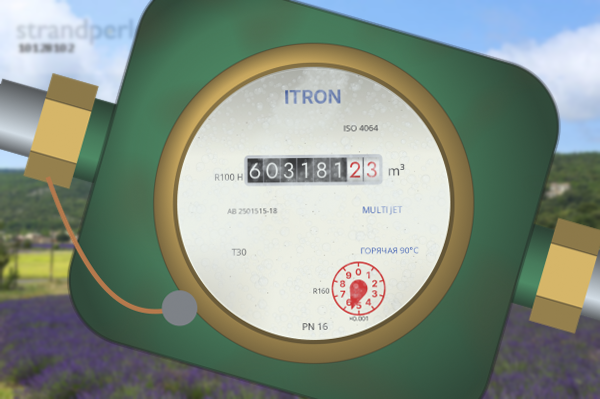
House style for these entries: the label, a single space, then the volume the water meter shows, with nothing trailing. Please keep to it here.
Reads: 603181.235 m³
